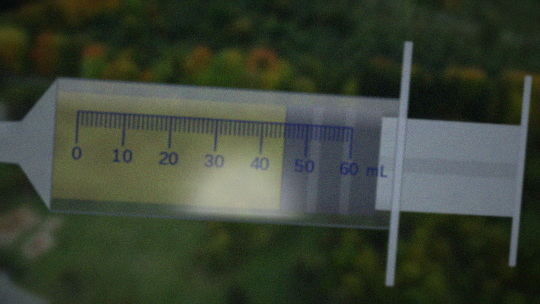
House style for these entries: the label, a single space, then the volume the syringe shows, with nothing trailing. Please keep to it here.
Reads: 45 mL
